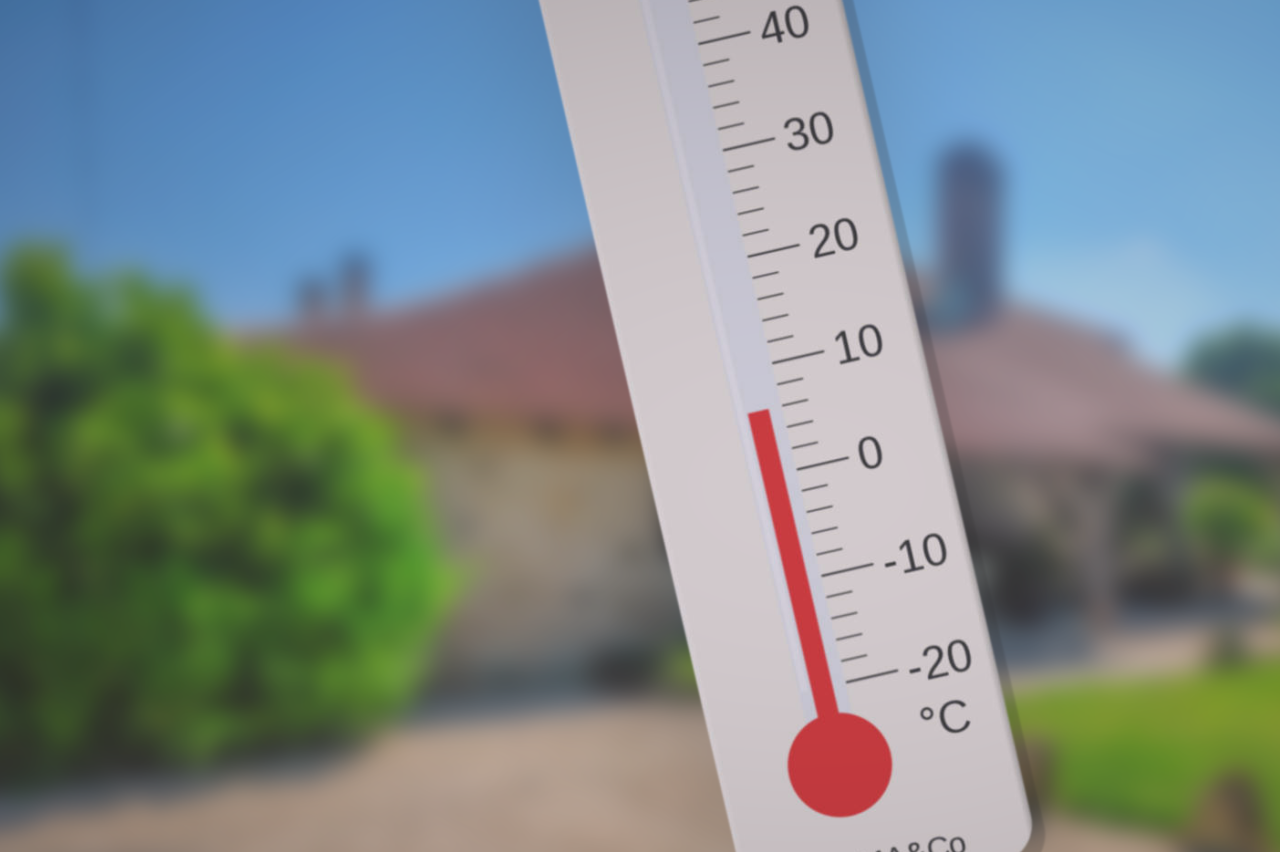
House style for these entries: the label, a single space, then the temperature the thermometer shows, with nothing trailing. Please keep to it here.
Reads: 6 °C
